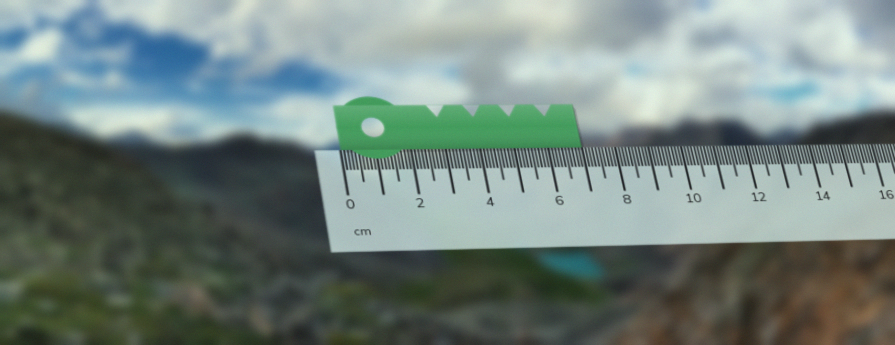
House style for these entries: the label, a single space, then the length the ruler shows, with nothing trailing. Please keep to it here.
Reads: 7 cm
